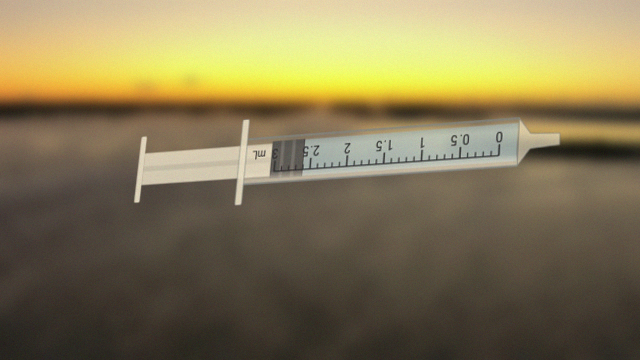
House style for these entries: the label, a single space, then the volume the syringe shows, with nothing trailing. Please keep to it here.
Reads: 2.6 mL
